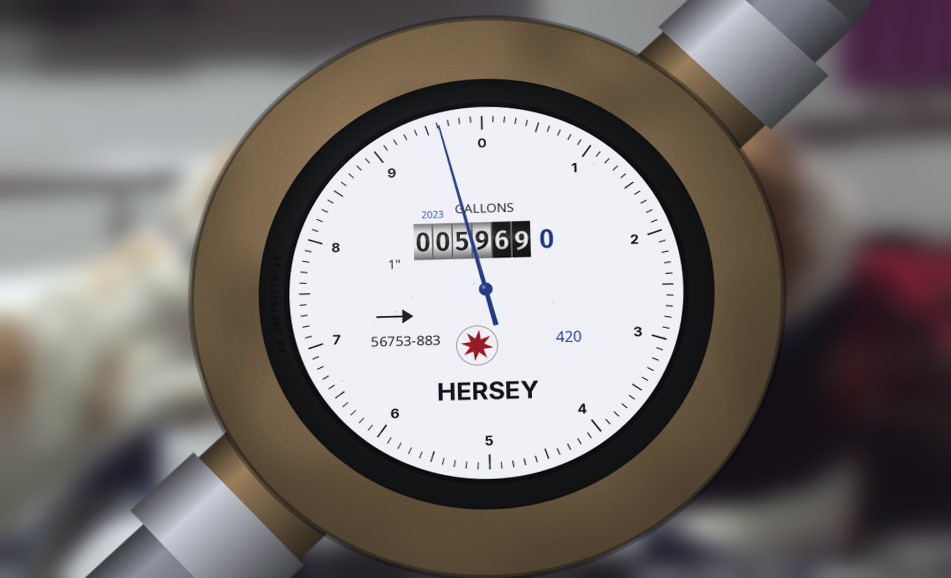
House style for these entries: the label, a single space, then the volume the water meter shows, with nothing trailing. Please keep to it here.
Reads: 59689.6 gal
